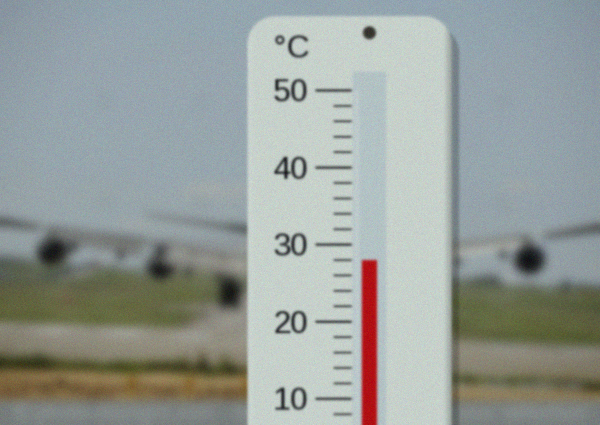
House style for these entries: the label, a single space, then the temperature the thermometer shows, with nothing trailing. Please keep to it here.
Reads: 28 °C
